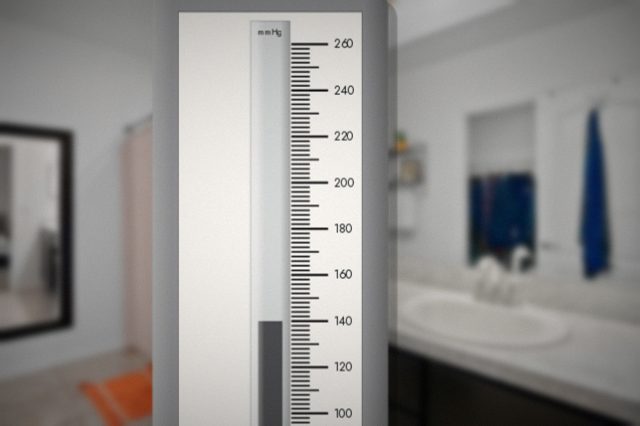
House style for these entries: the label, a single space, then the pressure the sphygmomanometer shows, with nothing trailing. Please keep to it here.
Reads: 140 mmHg
